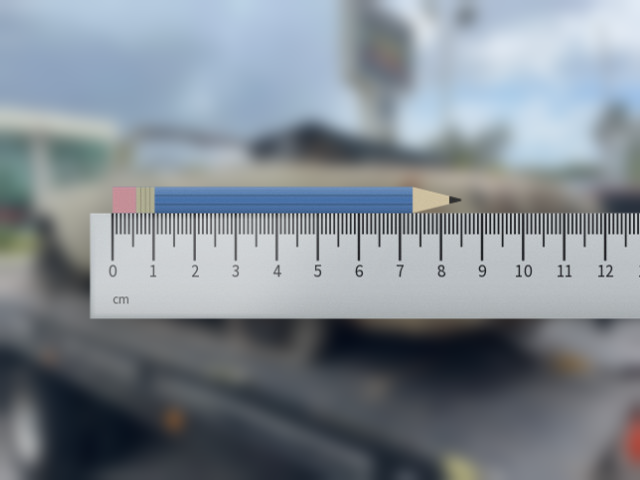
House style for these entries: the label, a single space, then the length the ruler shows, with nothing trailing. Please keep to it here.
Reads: 8.5 cm
